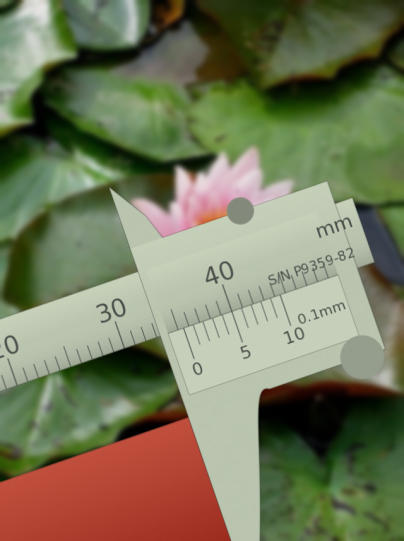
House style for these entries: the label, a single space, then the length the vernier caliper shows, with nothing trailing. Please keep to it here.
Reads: 35.5 mm
